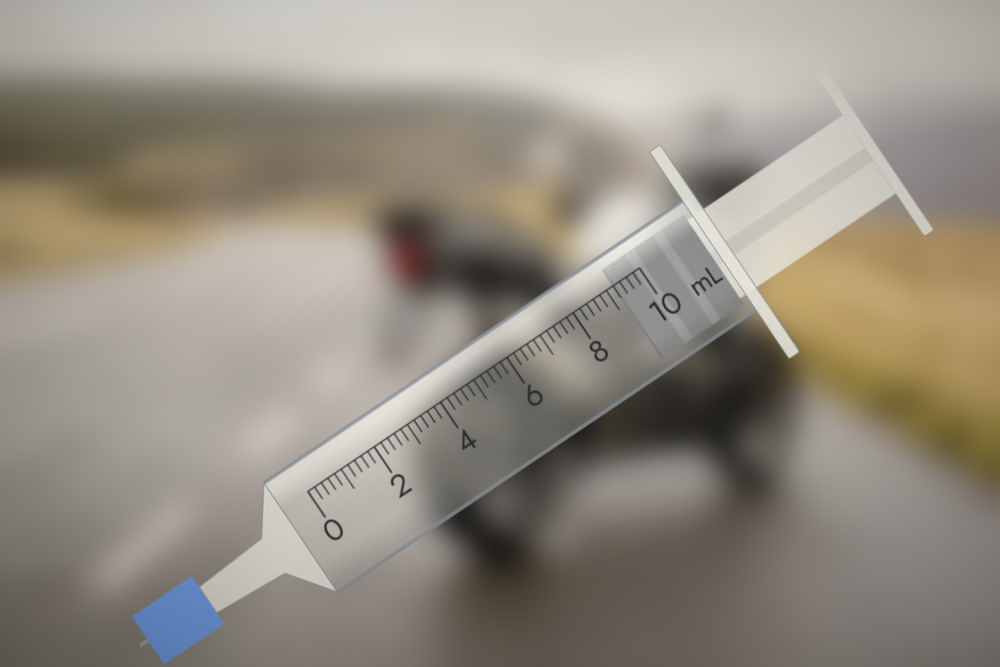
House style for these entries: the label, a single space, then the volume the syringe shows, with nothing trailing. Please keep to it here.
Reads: 9.2 mL
